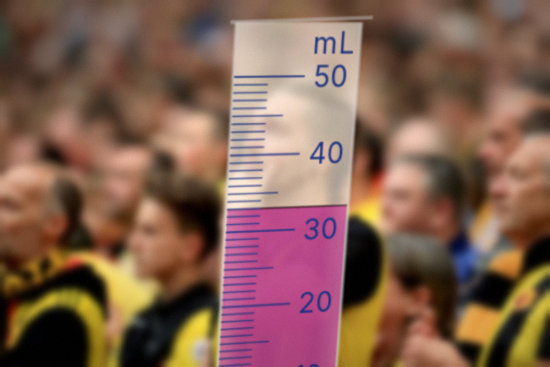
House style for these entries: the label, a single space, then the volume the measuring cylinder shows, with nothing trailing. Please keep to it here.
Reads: 33 mL
